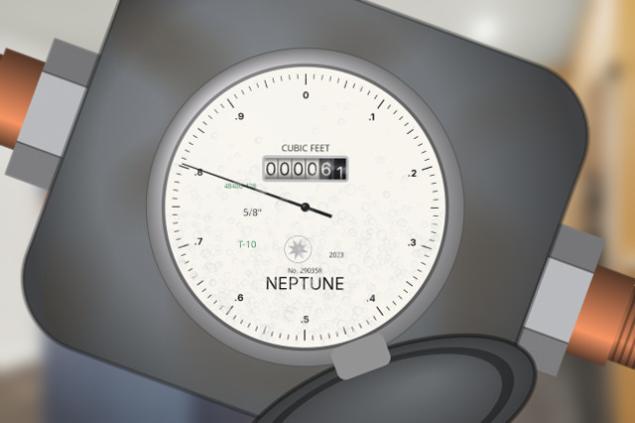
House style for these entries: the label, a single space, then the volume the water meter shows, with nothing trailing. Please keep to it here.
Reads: 60.80 ft³
